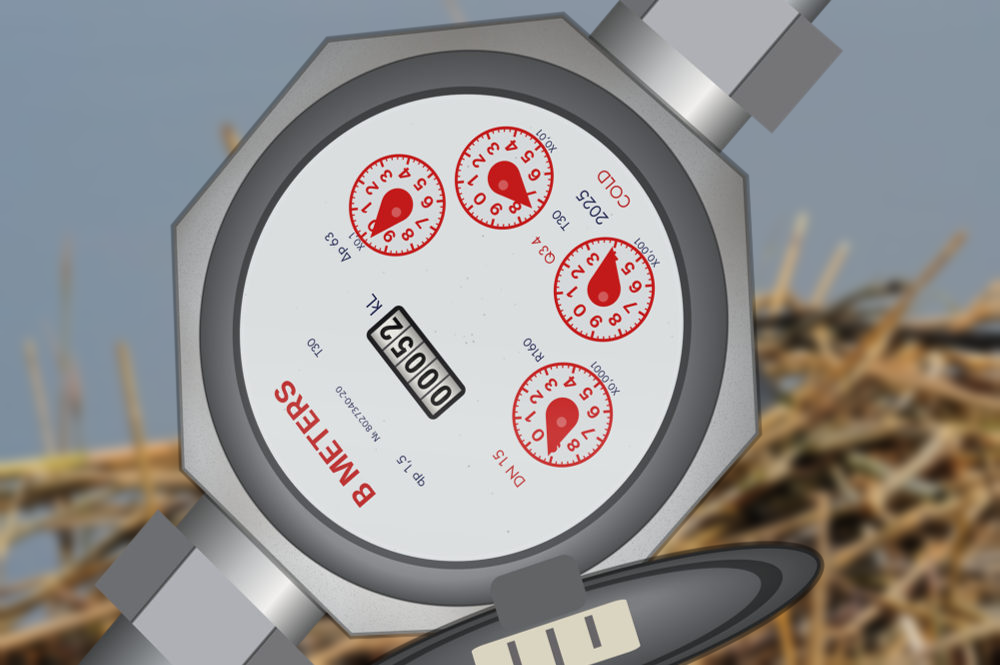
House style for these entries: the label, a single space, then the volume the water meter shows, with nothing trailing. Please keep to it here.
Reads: 51.9739 kL
